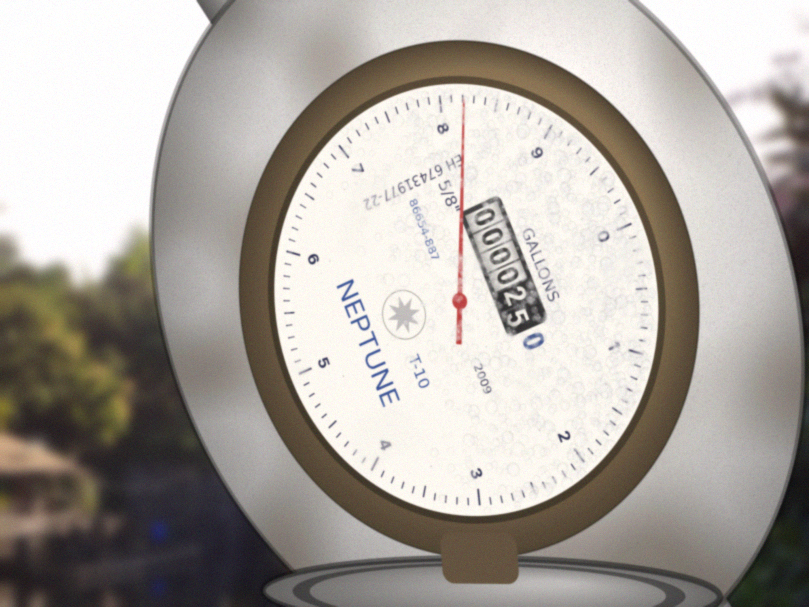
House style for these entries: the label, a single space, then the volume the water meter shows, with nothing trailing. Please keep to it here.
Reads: 248.2 gal
